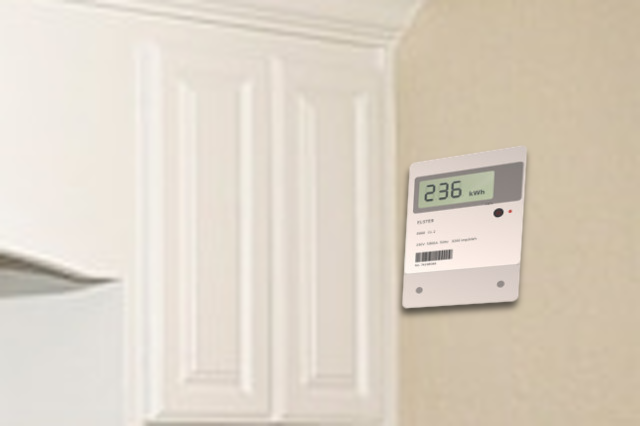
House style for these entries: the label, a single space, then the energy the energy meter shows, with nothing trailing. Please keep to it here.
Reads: 236 kWh
